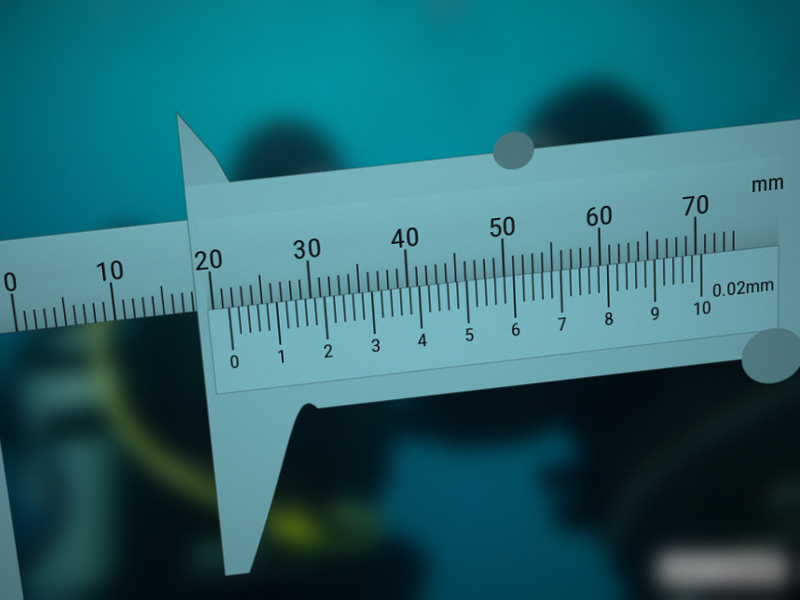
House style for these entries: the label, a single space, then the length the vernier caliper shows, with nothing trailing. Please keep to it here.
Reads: 21.6 mm
